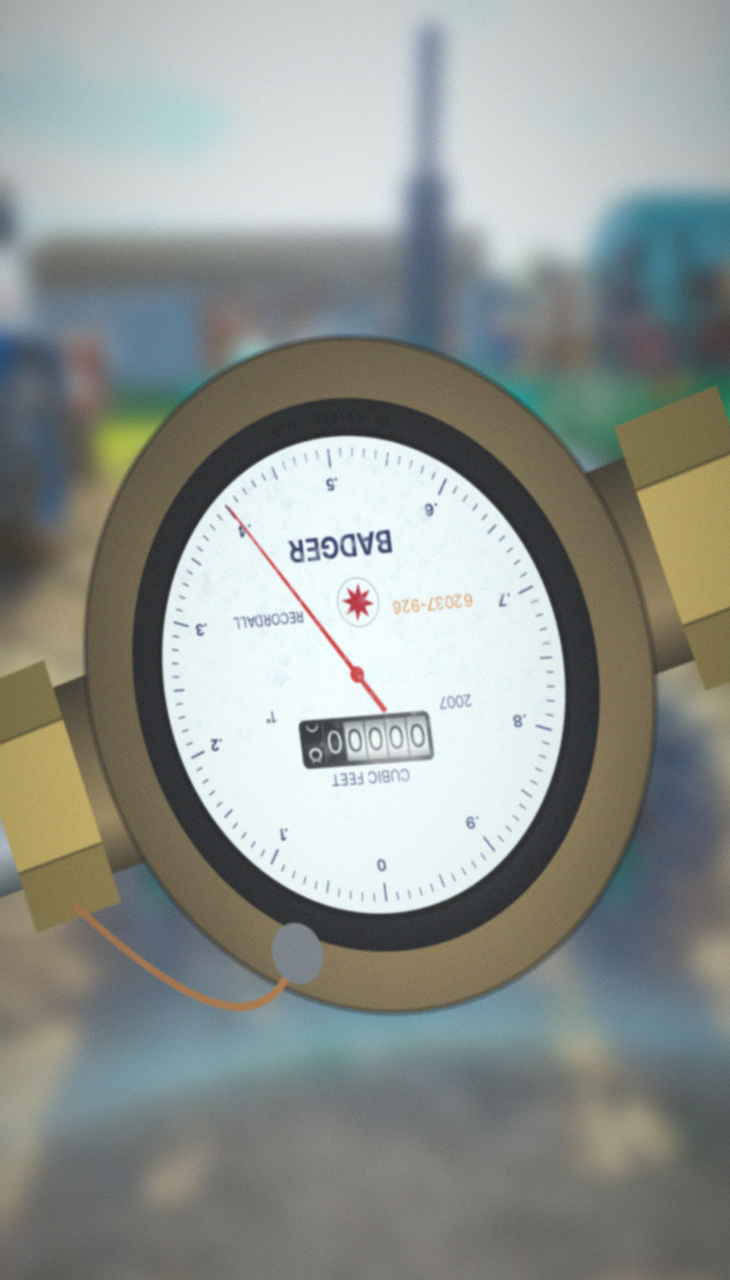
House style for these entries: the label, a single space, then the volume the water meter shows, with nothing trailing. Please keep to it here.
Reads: 8.40 ft³
